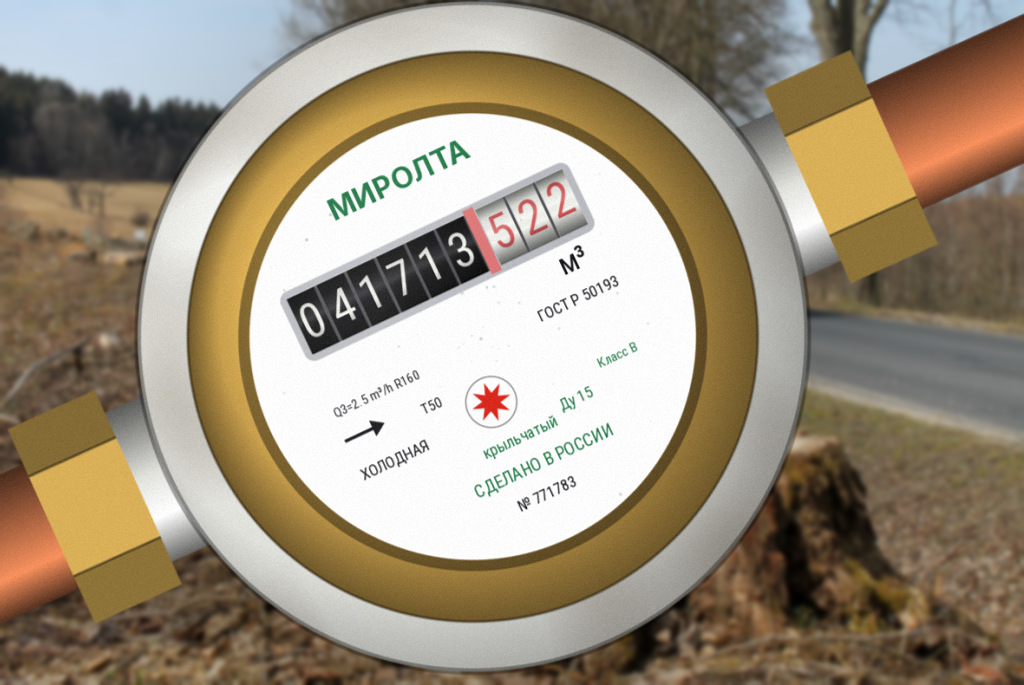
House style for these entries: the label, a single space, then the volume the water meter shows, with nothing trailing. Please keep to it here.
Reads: 41713.522 m³
